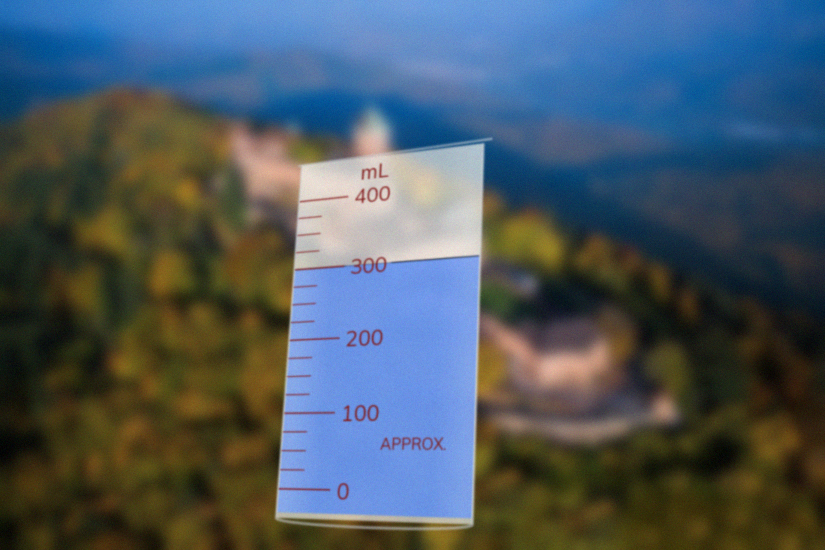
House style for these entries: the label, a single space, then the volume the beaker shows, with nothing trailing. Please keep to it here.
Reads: 300 mL
